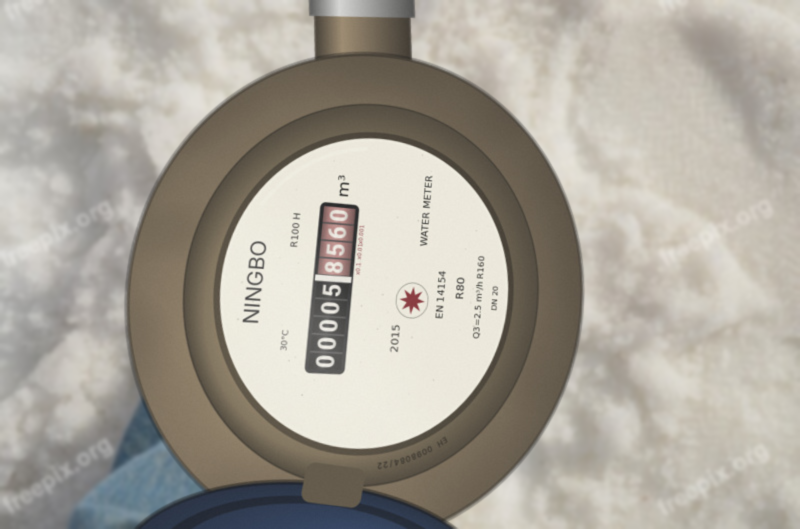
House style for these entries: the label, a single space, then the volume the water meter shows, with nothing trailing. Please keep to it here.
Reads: 5.8560 m³
